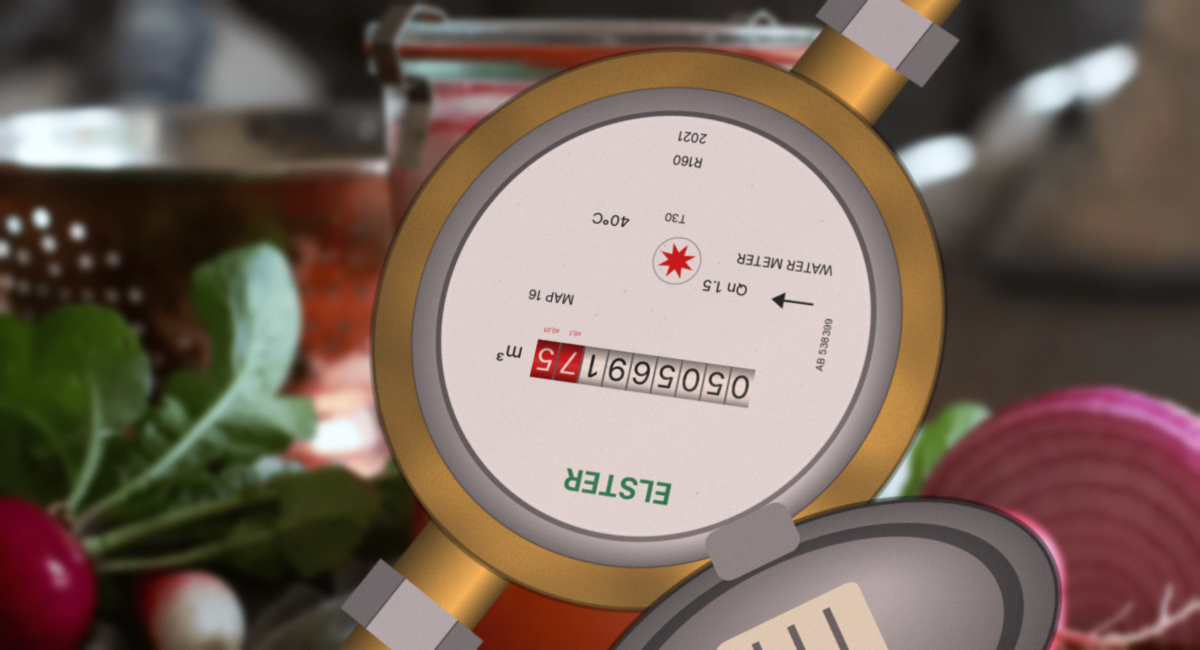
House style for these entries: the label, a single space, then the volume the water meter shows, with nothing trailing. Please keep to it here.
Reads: 505691.75 m³
